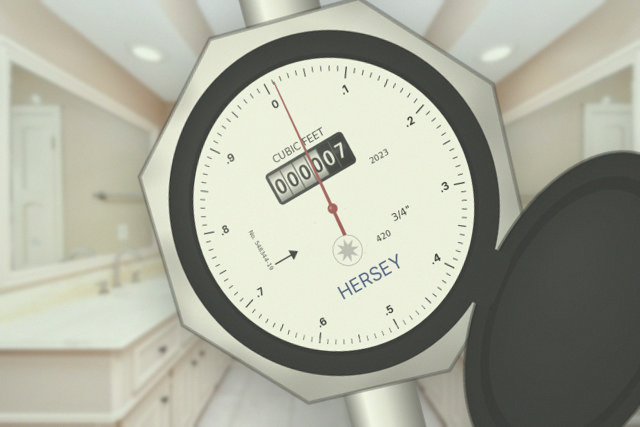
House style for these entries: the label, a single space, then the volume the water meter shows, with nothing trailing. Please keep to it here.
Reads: 7.01 ft³
